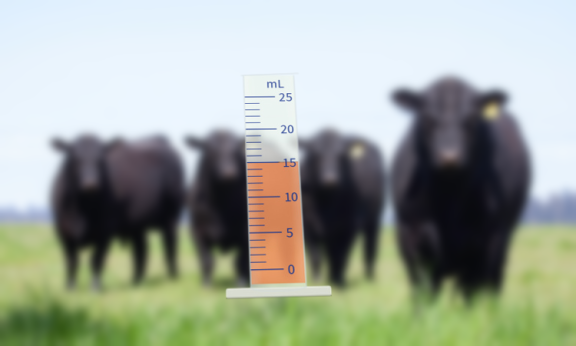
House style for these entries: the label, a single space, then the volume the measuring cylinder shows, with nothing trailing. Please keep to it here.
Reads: 15 mL
